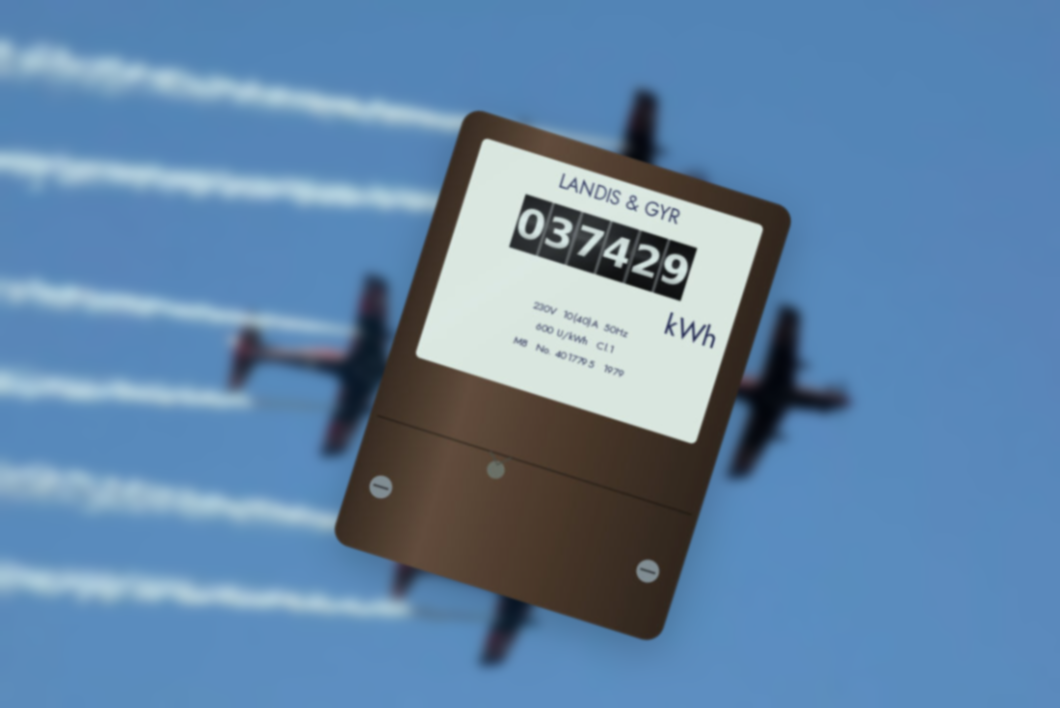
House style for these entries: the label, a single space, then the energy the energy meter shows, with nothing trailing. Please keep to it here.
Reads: 37429 kWh
